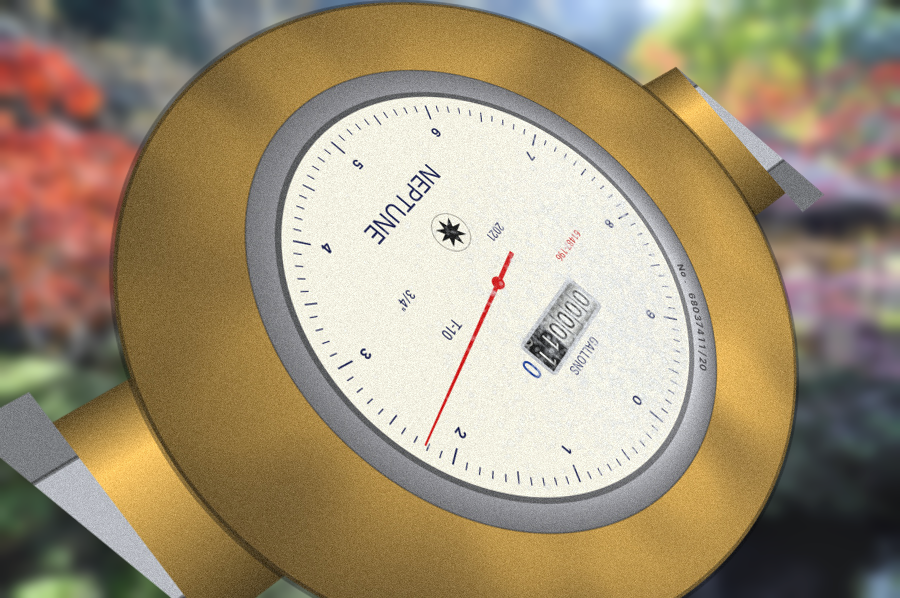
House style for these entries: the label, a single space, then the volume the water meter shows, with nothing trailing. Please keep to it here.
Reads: 112.2 gal
